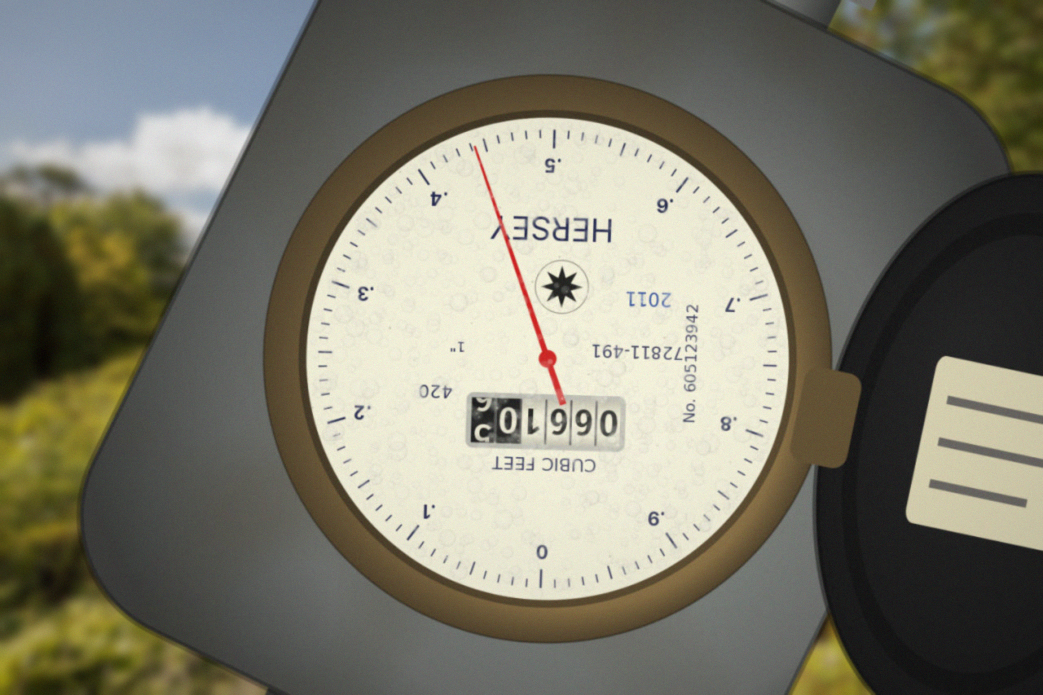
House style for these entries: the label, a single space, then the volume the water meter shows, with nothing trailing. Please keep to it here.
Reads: 66105.44 ft³
